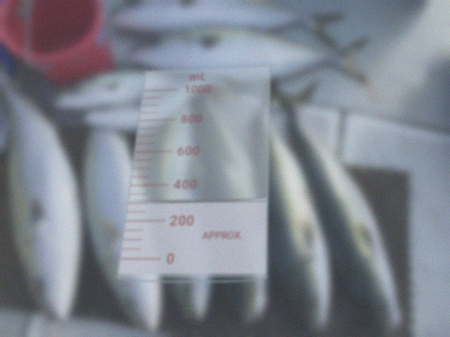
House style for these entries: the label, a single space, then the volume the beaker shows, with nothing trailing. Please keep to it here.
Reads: 300 mL
